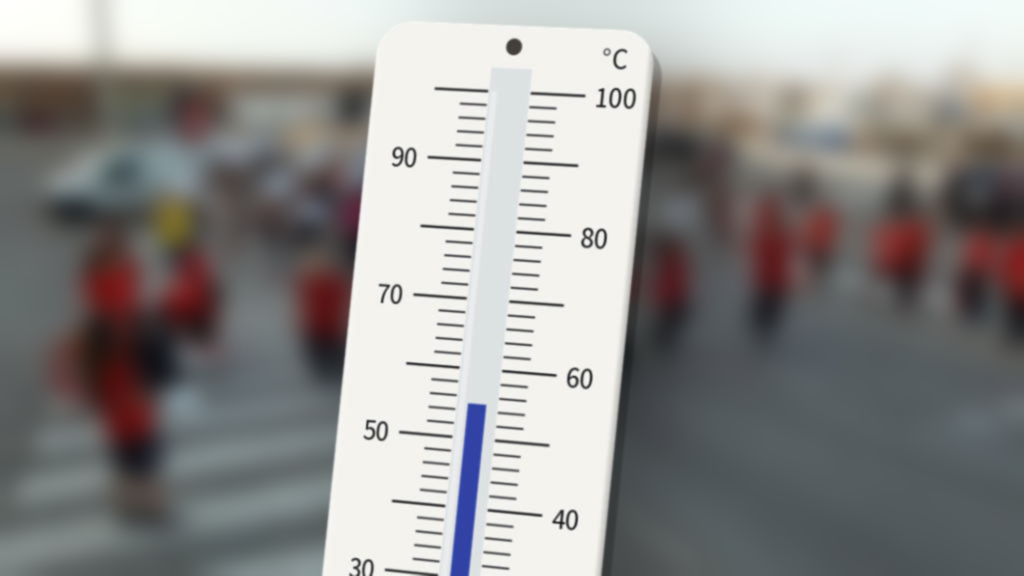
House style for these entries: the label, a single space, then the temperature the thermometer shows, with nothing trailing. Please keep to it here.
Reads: 55 °C
